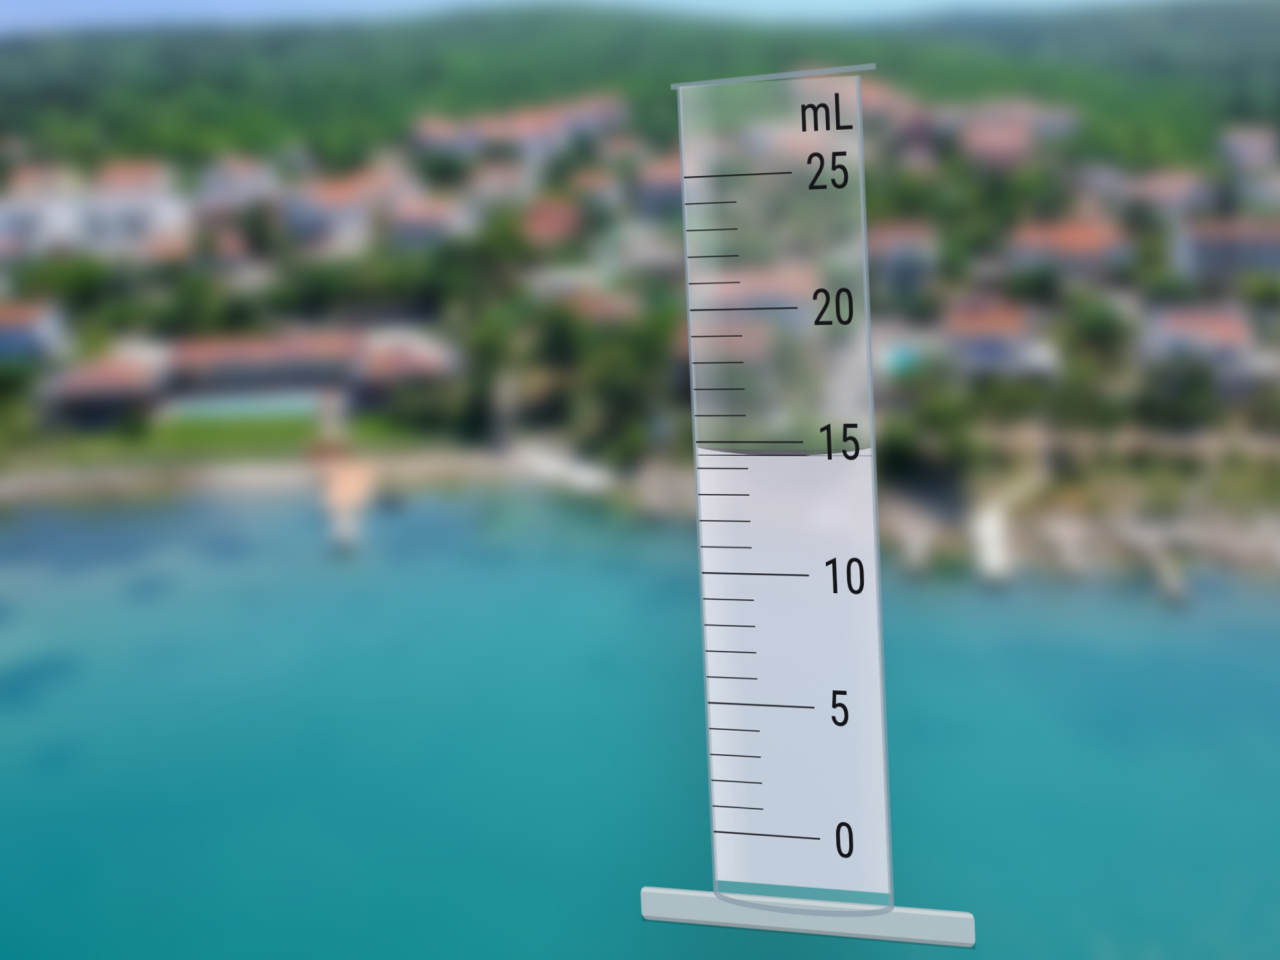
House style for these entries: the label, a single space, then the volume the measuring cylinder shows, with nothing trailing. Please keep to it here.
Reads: 14.5 mL
